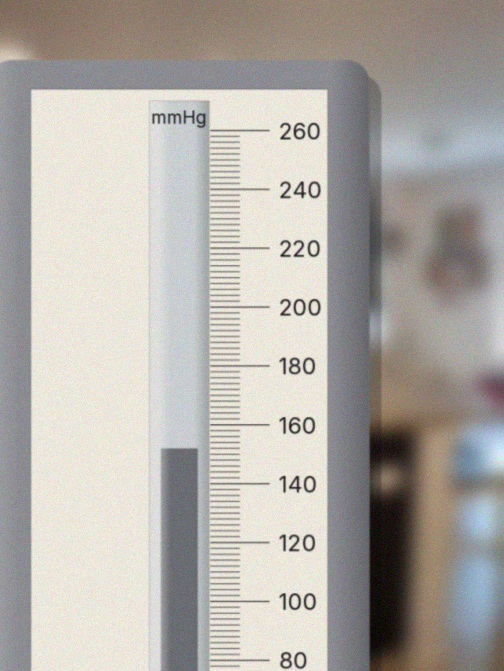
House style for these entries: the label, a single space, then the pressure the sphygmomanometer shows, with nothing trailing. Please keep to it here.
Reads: 152 mmHg
